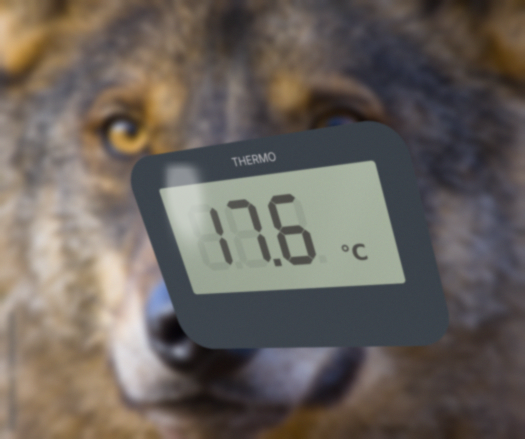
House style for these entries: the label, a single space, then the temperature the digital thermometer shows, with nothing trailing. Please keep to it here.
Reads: 17.6 °C
